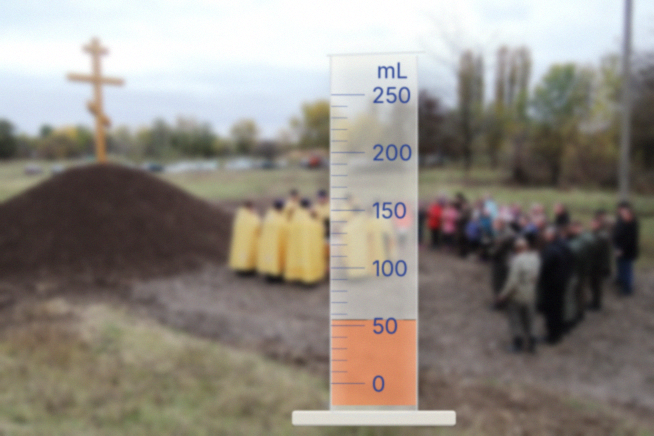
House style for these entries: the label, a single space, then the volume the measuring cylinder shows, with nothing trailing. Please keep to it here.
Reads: 55 mL
